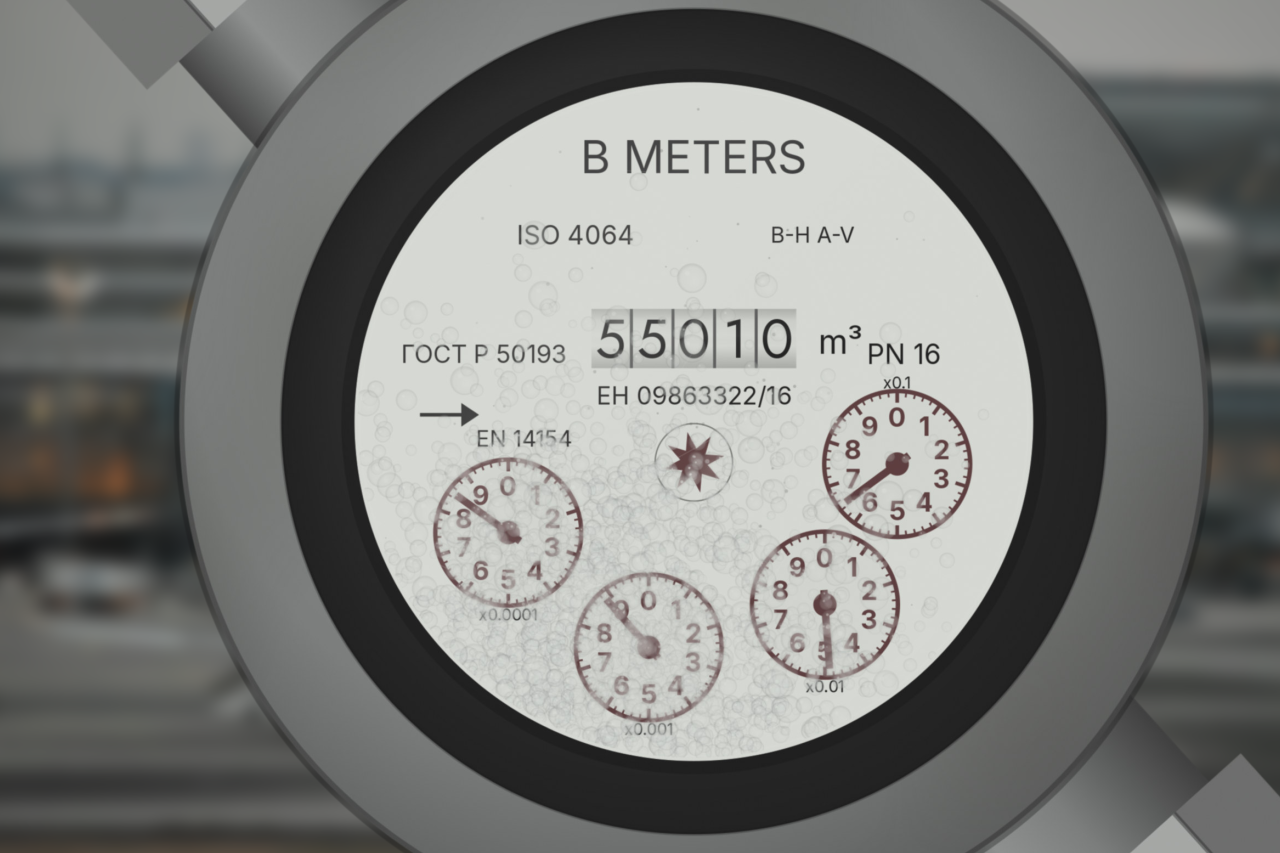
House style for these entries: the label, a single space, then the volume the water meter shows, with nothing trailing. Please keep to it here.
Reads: 55010.6488 m³
